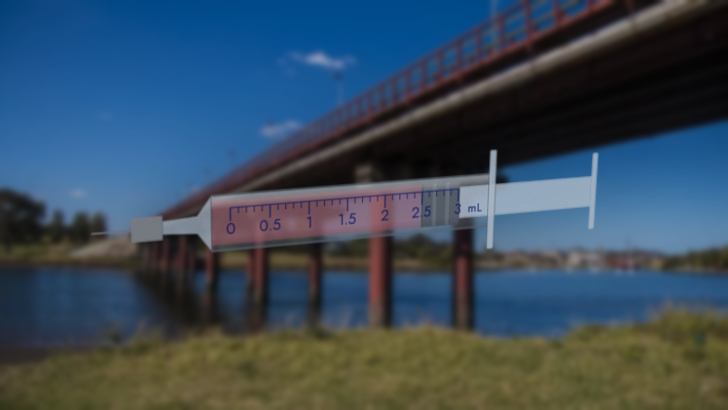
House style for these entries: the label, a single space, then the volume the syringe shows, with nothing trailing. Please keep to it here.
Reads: 2.5 mL
